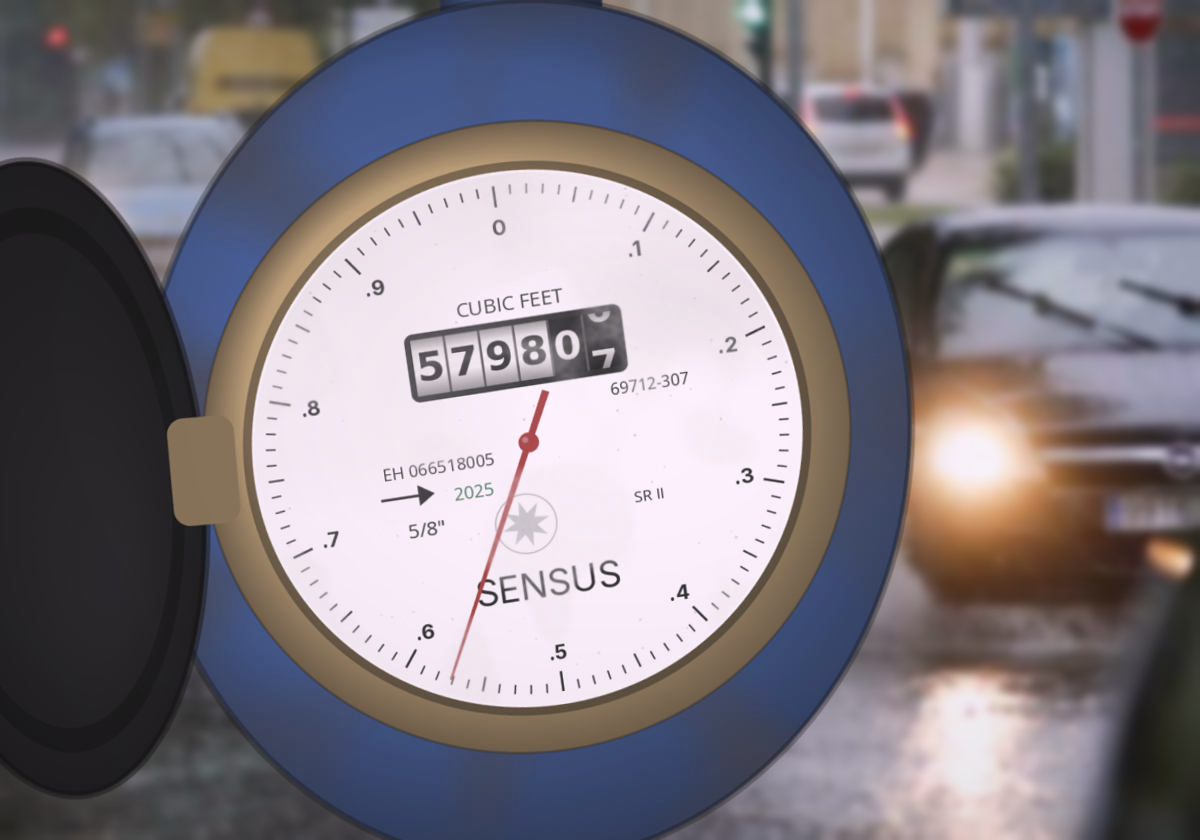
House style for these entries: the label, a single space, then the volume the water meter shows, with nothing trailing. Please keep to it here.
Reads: 579806.57 ft³
